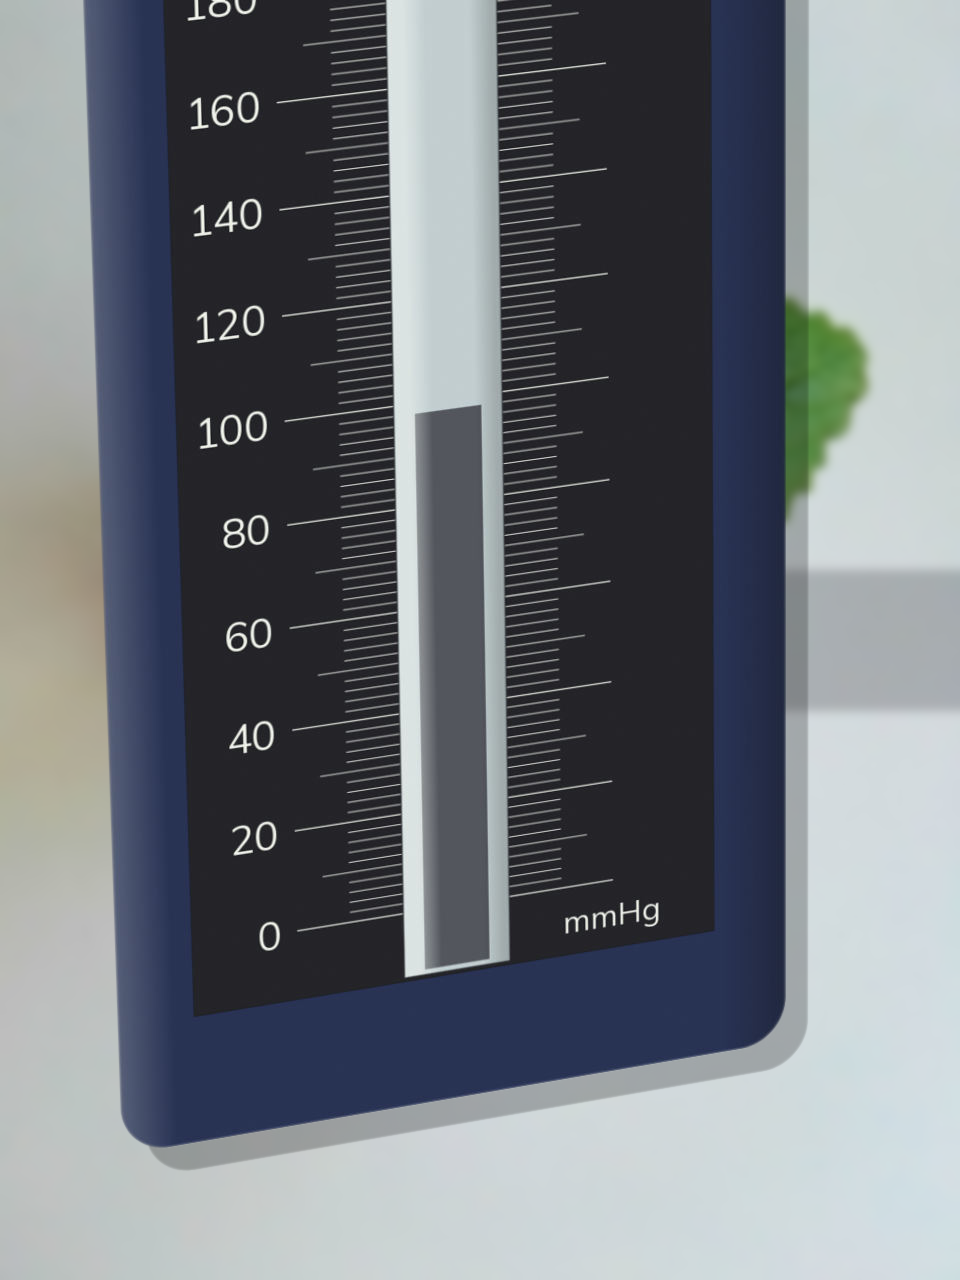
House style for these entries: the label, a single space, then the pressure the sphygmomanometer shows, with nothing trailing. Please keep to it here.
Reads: 98 mmHg
